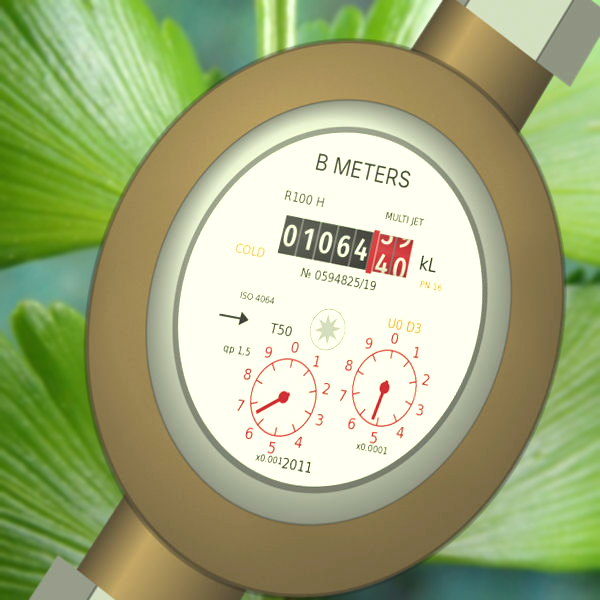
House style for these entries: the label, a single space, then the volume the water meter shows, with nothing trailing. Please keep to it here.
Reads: 1064.3965 kL
